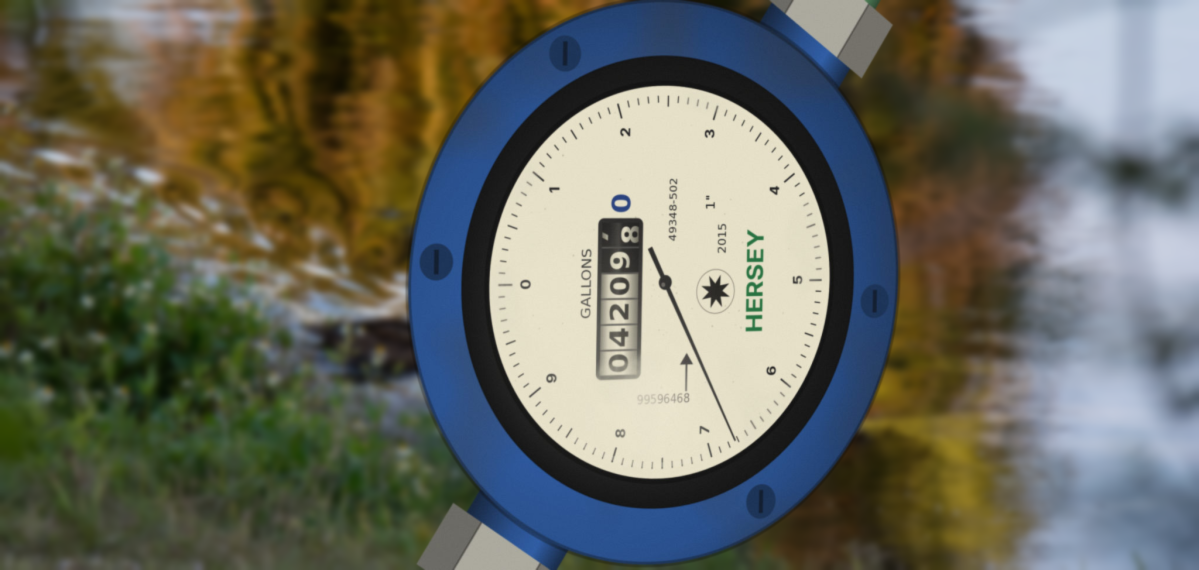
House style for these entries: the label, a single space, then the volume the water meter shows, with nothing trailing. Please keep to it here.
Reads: 420976.7 gal
